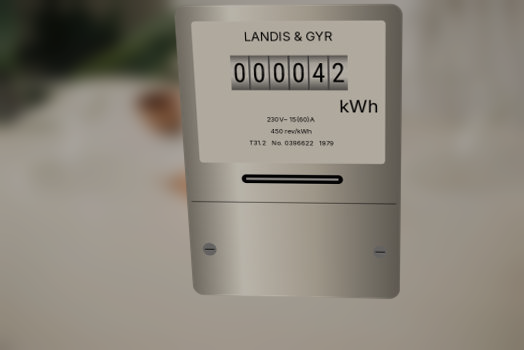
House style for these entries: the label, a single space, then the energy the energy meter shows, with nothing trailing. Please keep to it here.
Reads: 42 kWh
